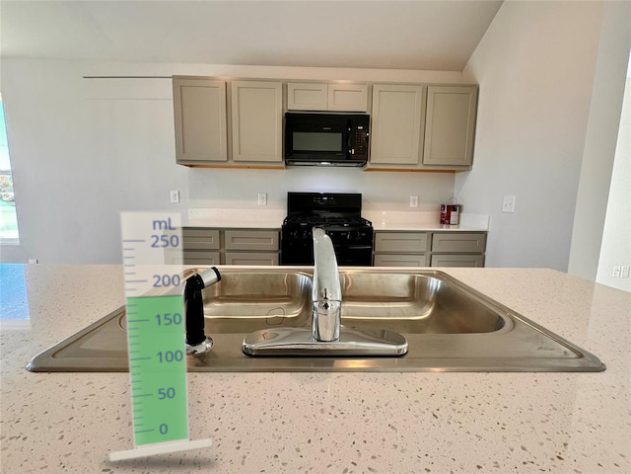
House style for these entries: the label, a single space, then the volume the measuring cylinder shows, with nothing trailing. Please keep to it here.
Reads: 180 mL
